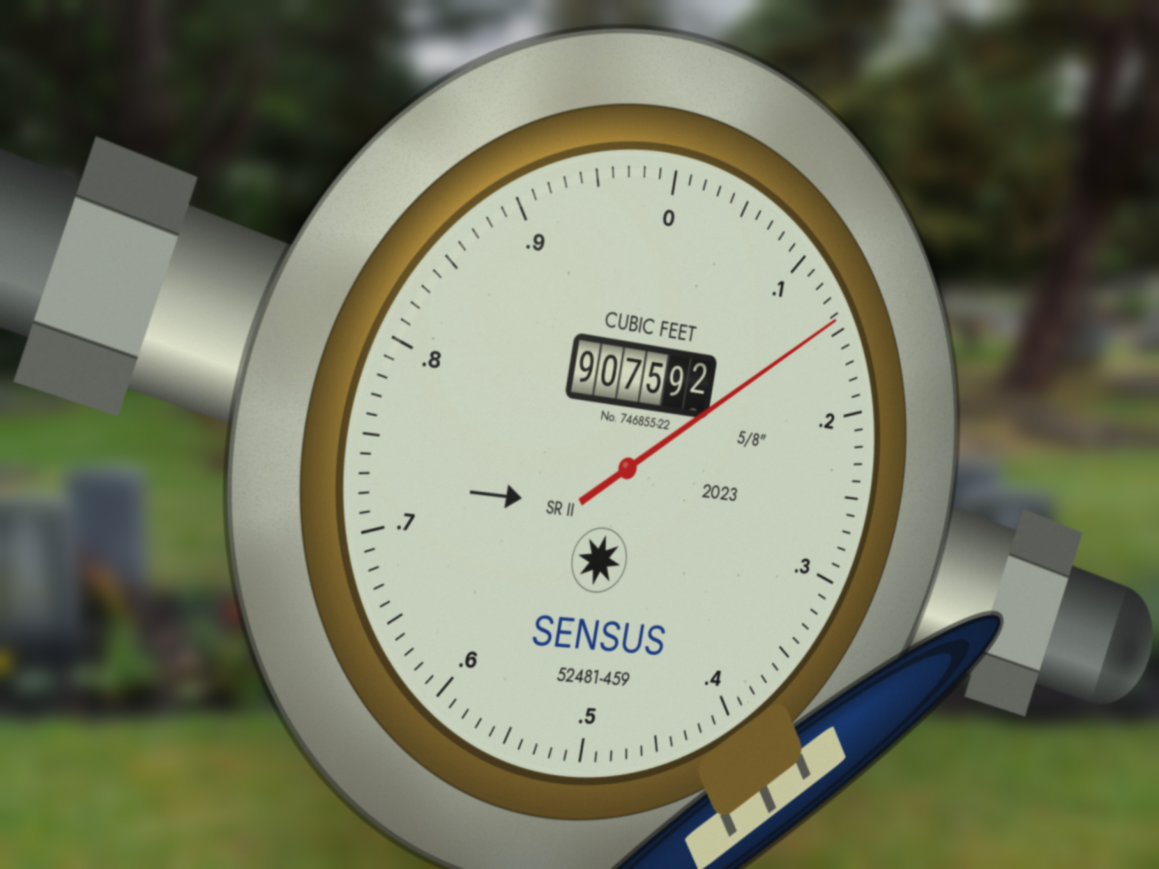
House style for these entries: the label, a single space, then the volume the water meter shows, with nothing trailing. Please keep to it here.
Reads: 907592.14 ft³
